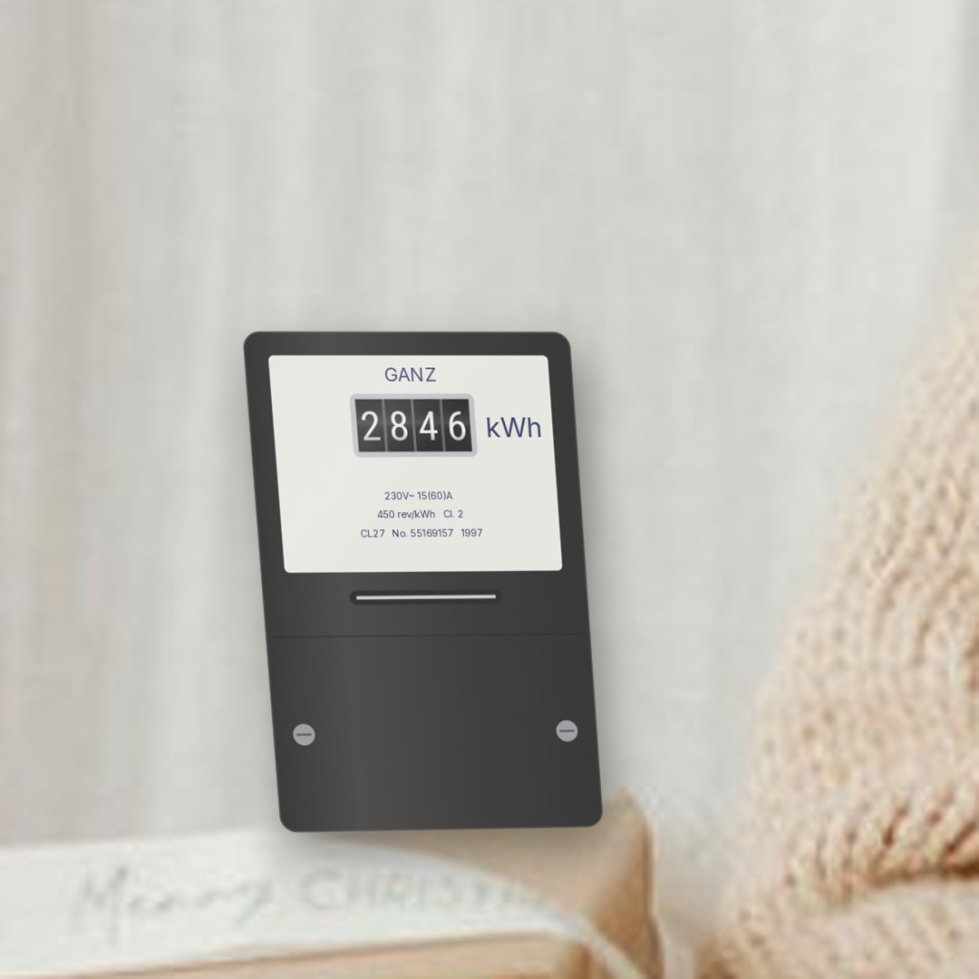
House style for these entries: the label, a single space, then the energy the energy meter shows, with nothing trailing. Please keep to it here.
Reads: 2846 kWh
